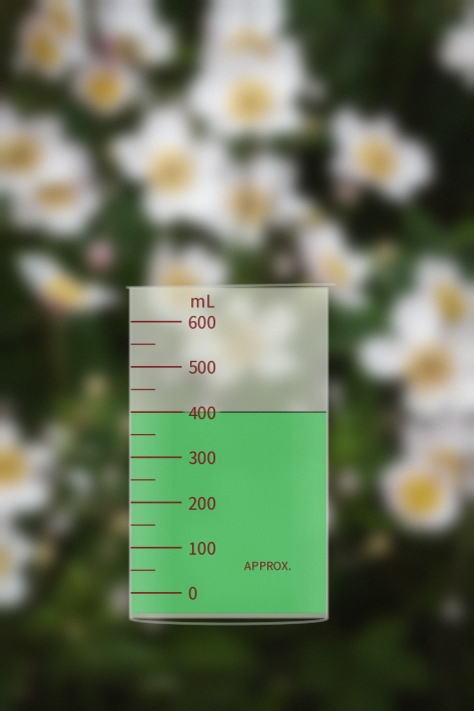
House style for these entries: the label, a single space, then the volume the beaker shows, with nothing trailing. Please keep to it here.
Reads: 400 mL
